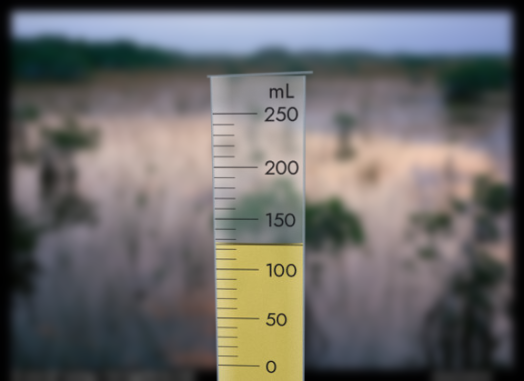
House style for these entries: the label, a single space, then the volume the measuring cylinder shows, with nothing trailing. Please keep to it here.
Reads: 125 mL
